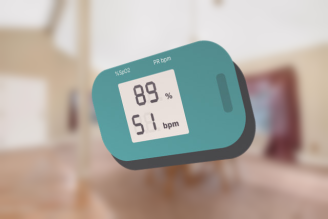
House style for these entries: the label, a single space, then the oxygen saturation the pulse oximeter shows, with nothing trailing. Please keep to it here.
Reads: 89 %
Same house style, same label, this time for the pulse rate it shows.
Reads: 51 bpm
